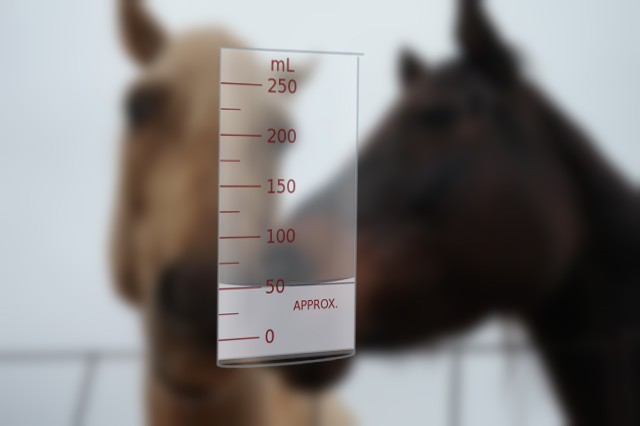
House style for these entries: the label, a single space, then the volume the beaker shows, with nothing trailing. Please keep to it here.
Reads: 50 mL
